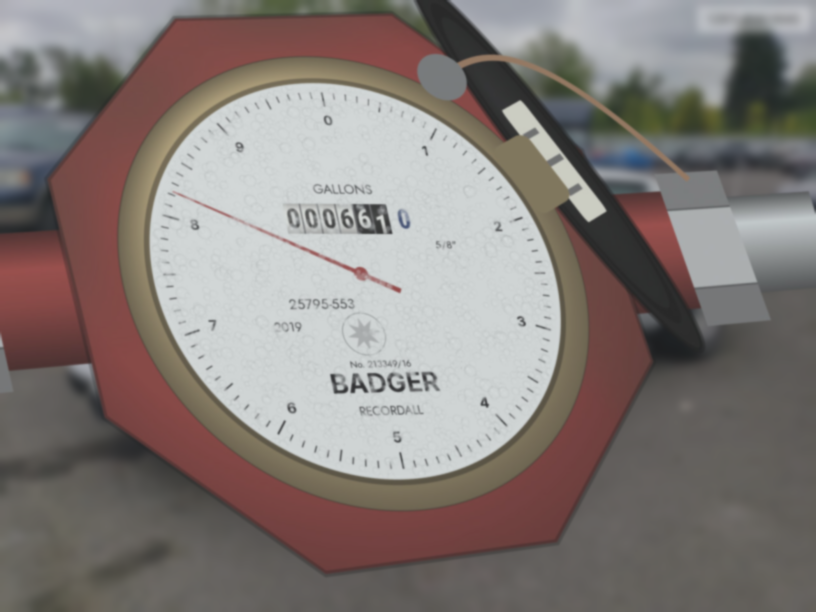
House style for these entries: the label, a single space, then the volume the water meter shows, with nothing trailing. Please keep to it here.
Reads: 6608.2 gal
